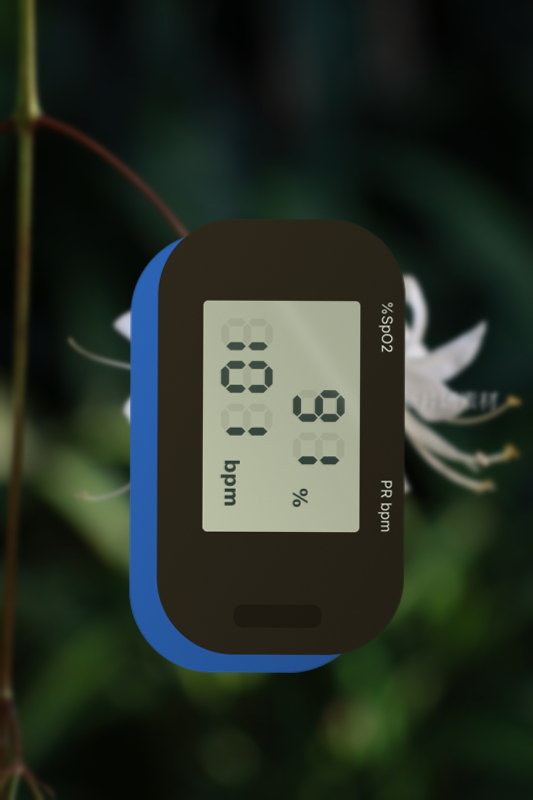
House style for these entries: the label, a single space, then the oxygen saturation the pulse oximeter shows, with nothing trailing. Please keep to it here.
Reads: 91 %
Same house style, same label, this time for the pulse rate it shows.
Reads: 101 bpm
